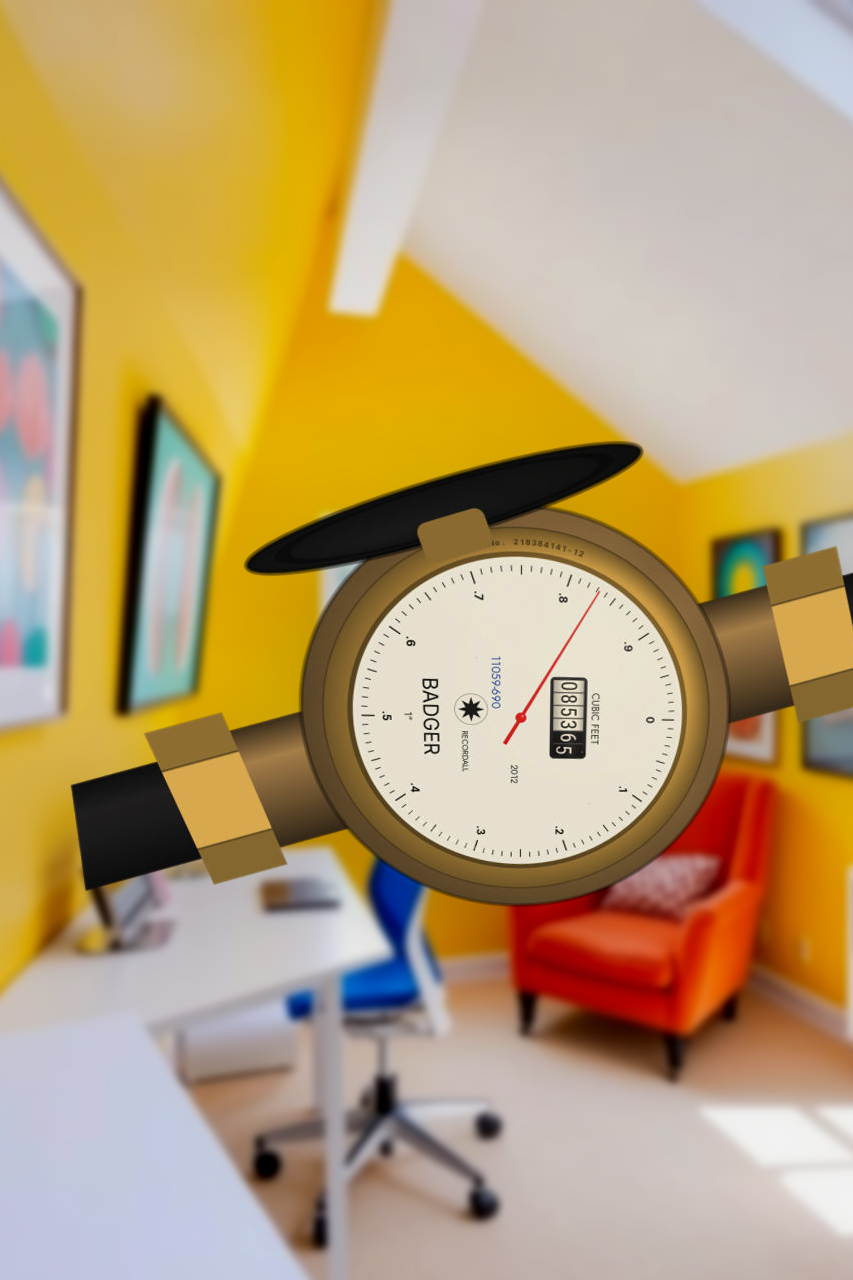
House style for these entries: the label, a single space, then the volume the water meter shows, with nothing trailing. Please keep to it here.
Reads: 85364.83 ft³
